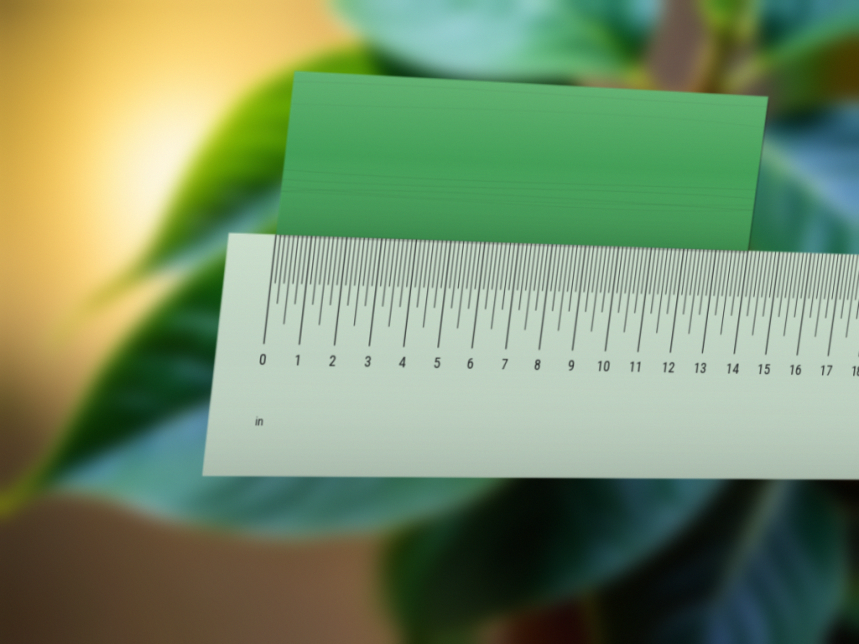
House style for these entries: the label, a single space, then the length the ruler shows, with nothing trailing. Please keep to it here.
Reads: 14 in
